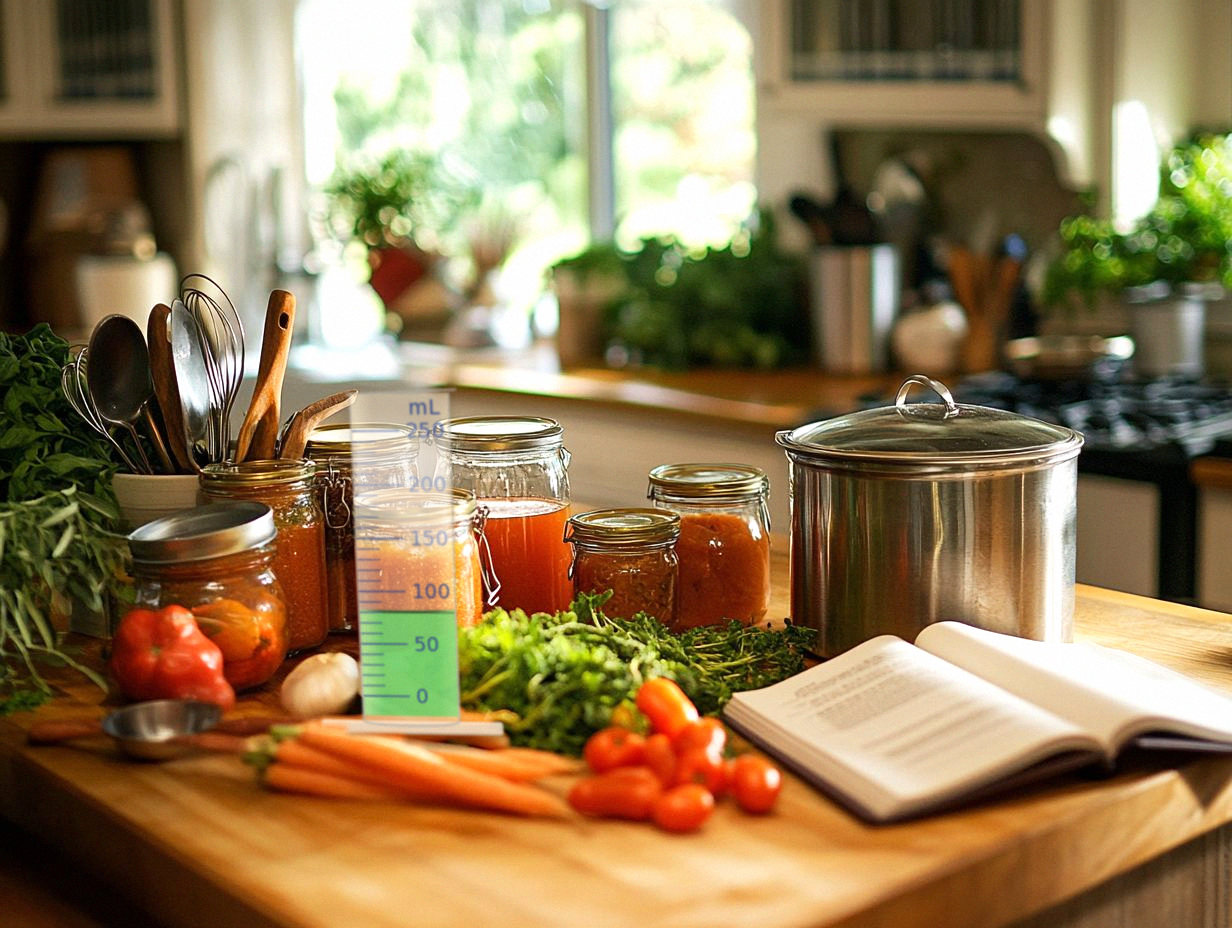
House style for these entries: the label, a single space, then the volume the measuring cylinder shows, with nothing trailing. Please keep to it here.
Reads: 80 mL
